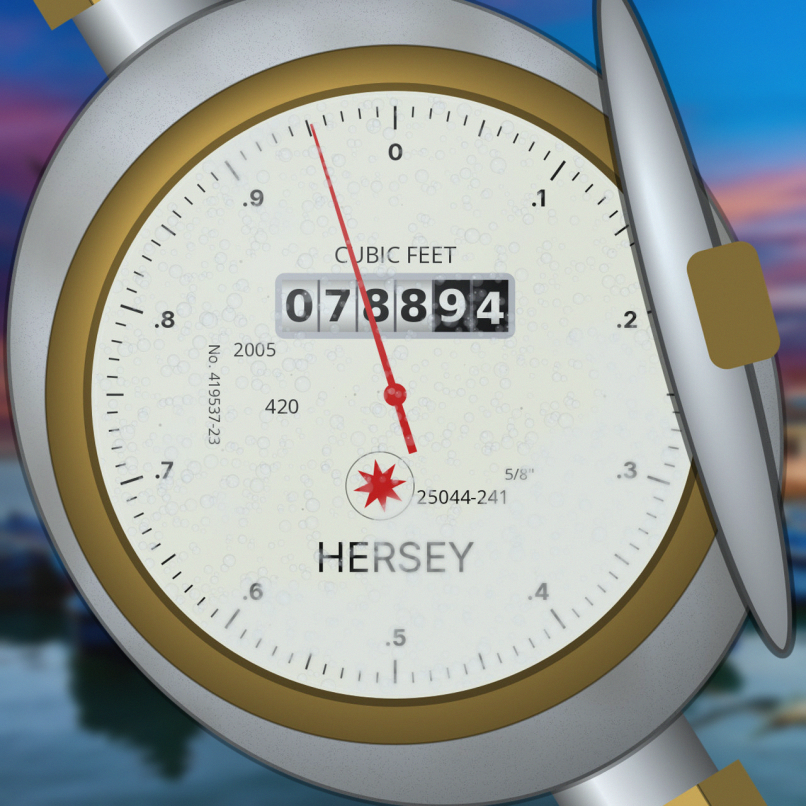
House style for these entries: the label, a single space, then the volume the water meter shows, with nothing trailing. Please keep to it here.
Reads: 78893.95 ft³
